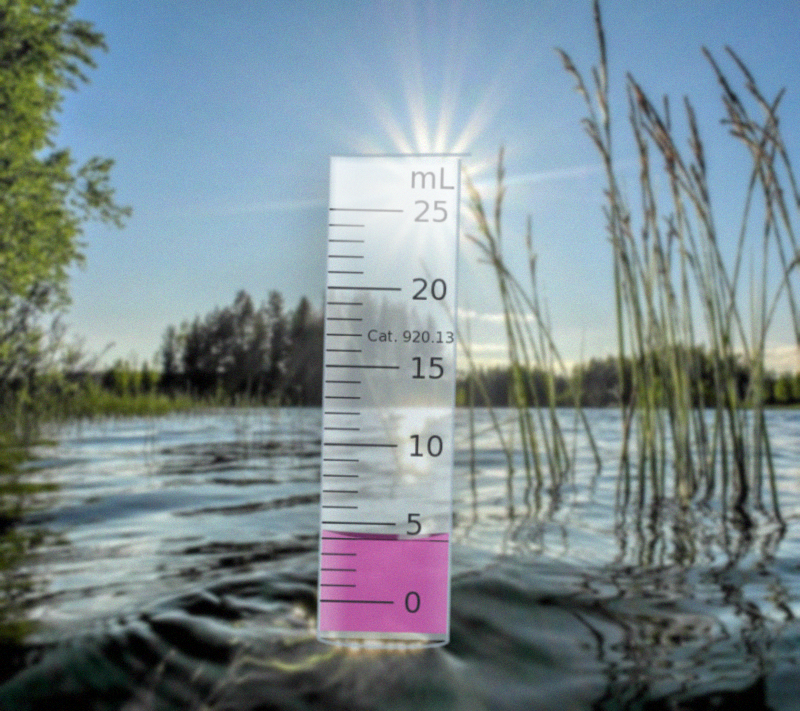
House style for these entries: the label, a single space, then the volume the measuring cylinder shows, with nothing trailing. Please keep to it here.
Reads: 4 mL
